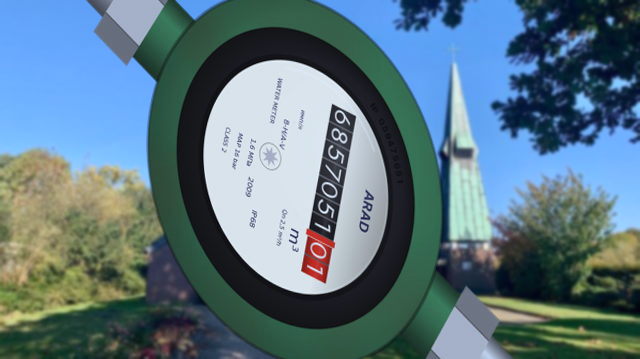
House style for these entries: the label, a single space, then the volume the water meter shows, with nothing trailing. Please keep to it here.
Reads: 6857051.01 m³
